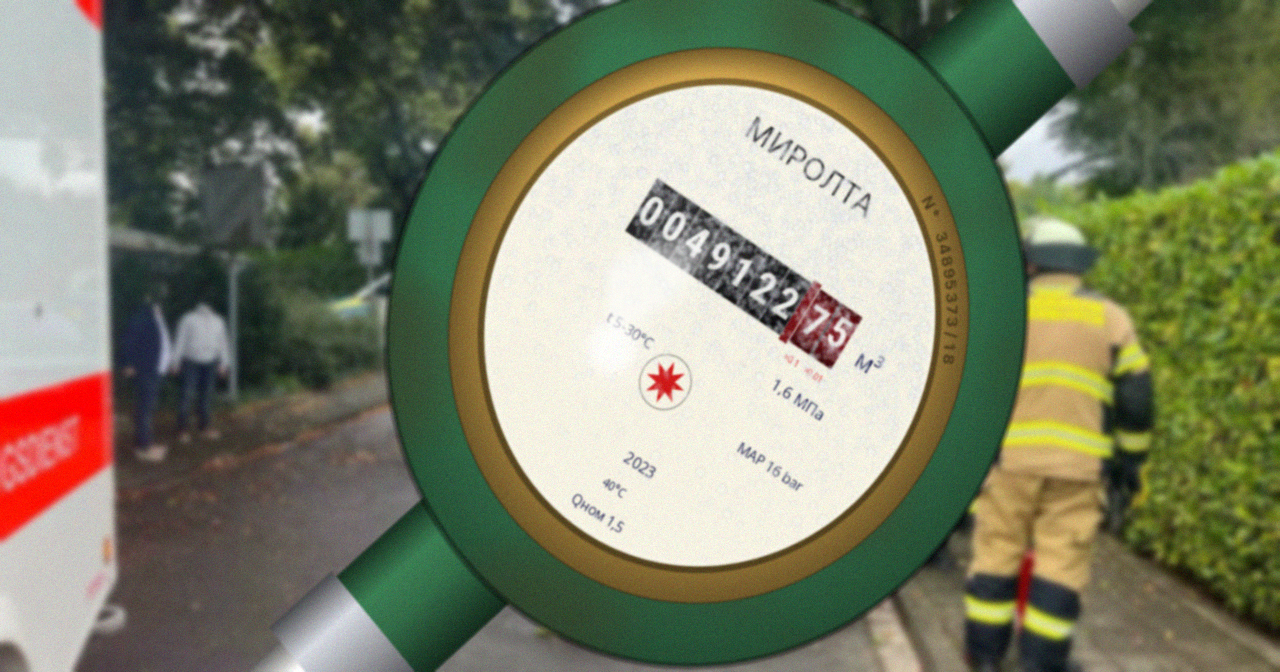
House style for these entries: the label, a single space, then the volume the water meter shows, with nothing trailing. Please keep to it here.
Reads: 49122.75 m³
